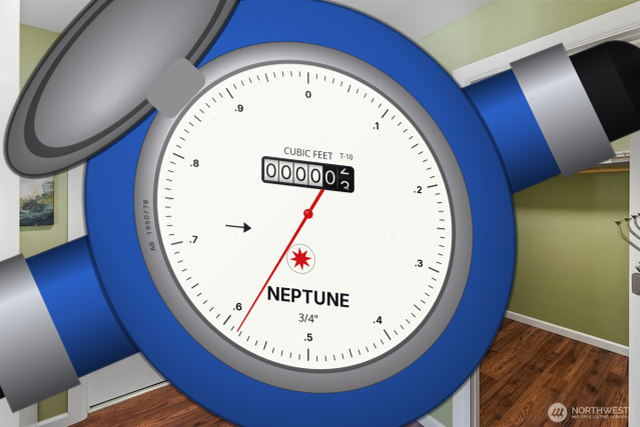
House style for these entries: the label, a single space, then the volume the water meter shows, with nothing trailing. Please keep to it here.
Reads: 2.58 ft³
